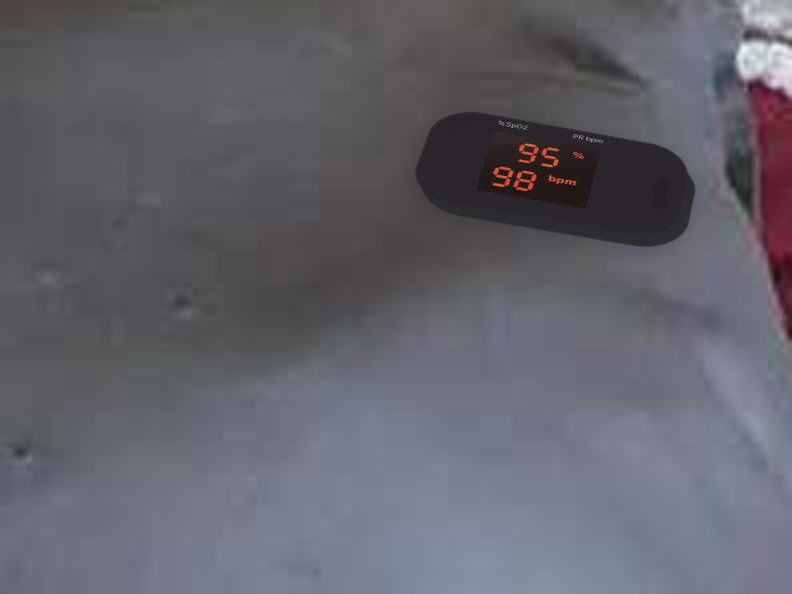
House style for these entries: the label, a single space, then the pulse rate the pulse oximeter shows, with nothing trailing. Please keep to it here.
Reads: 98 bpm
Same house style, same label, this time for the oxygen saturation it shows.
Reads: 95 %
